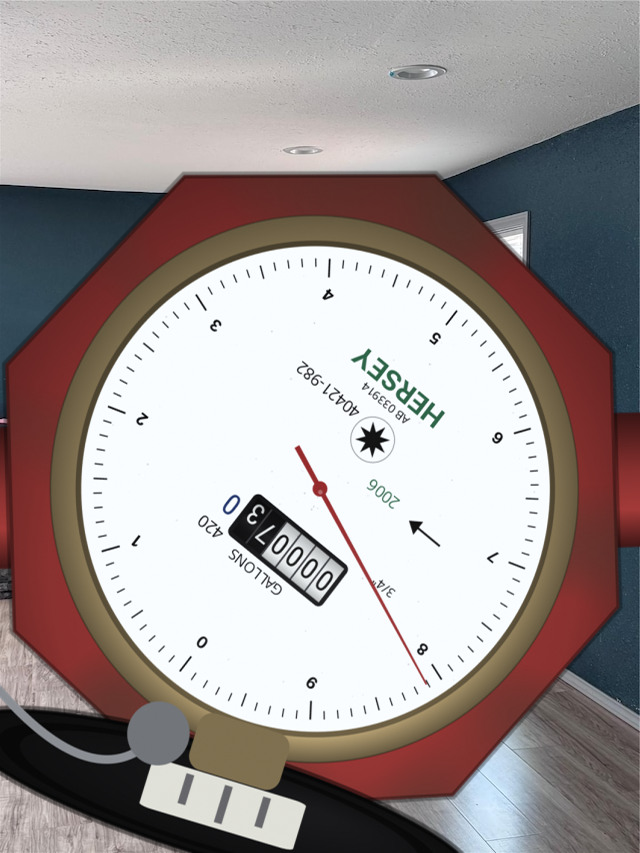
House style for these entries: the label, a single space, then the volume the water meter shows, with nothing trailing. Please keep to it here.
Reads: 728.1 gal
